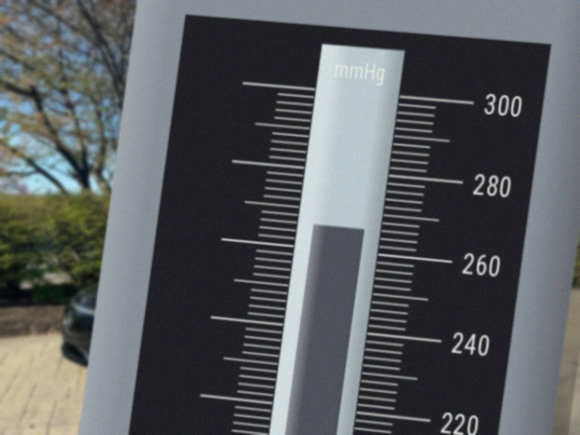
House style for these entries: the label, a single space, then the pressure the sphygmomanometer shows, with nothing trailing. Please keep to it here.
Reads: 266 mmHg
